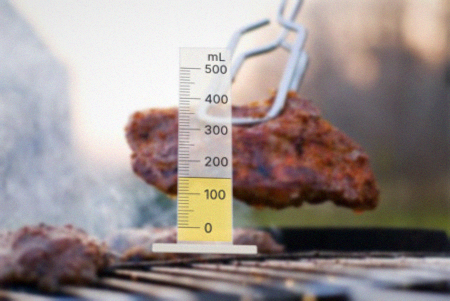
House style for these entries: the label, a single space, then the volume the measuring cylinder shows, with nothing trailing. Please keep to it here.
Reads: 150 mL
